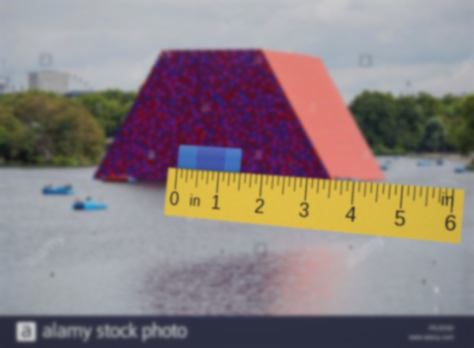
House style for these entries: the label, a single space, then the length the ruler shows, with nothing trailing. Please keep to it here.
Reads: 1.5 in
